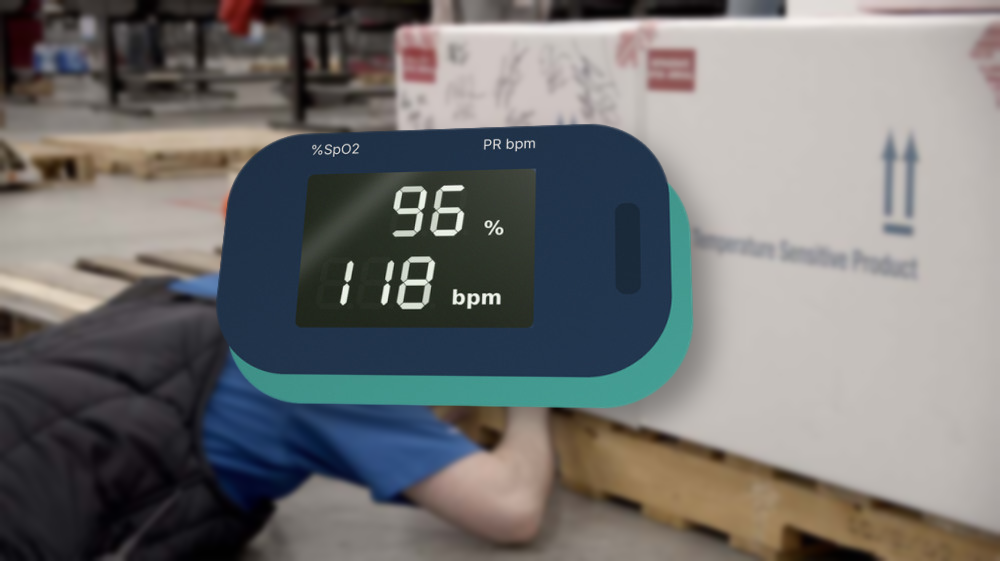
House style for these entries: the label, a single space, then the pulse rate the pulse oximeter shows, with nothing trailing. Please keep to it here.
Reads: 118 bpm
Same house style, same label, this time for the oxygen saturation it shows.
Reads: 96 %
